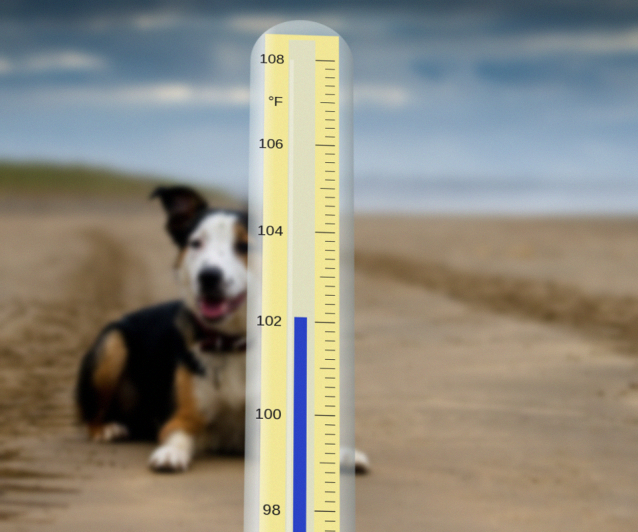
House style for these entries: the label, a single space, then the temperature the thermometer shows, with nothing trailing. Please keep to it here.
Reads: 102.1 °F
